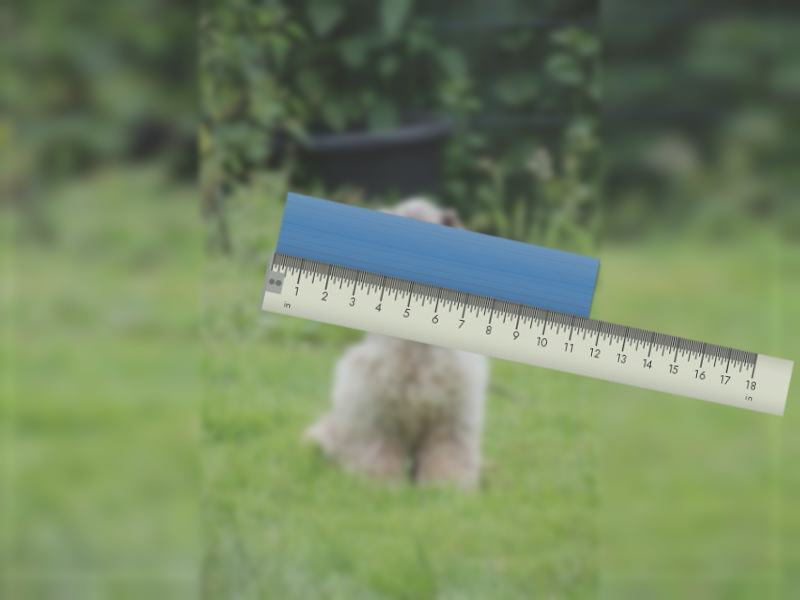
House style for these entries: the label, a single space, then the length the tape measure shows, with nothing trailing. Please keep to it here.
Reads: 11.5 in
